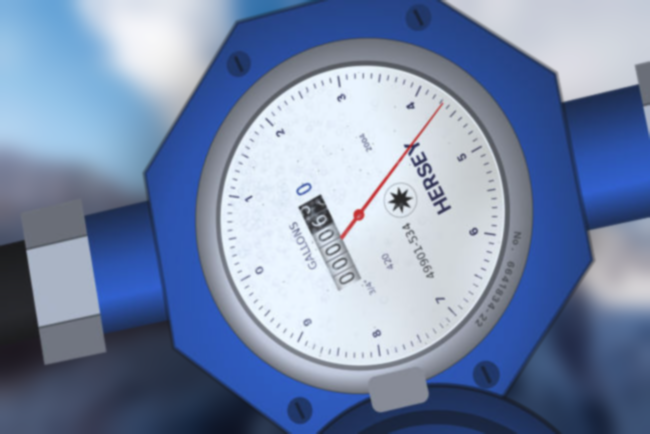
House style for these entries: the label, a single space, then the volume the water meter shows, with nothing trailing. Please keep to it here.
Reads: 654.3 gal
